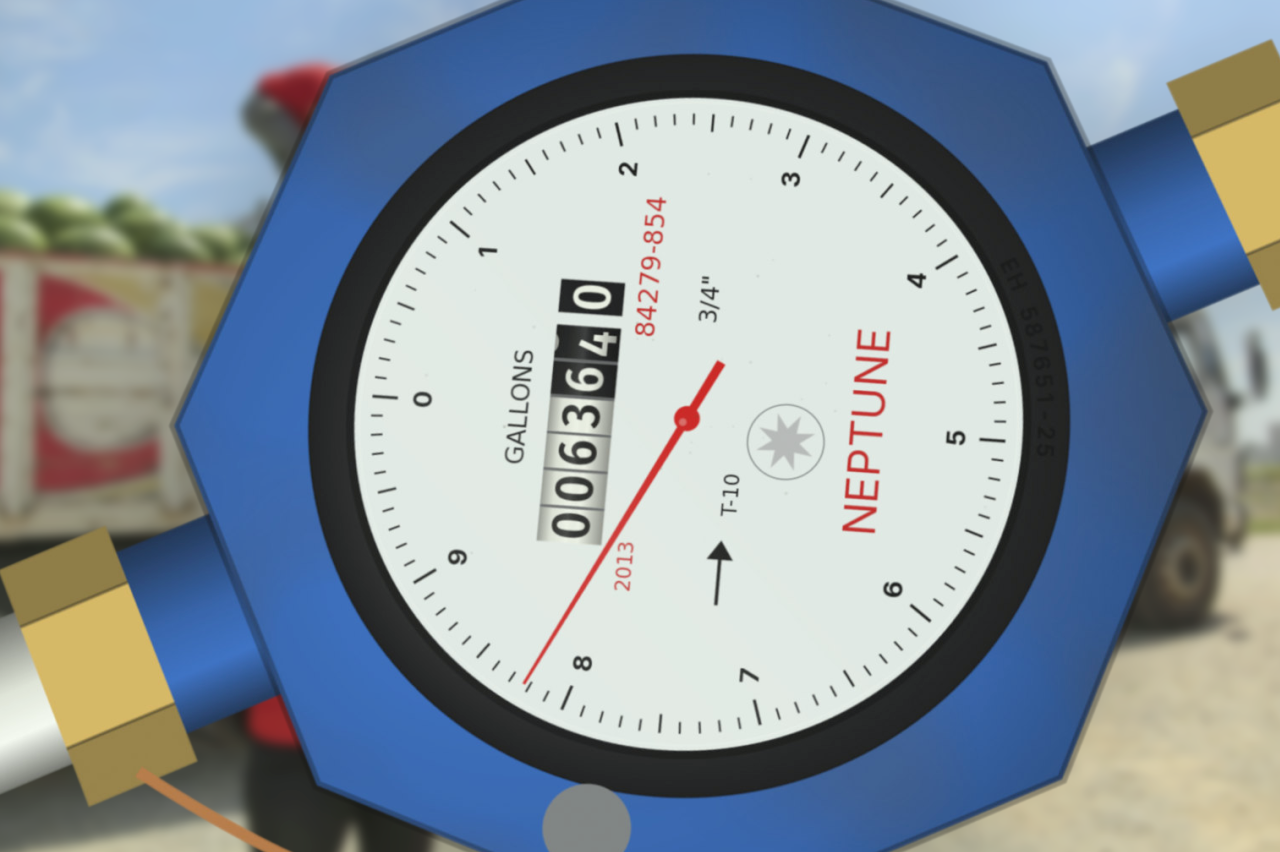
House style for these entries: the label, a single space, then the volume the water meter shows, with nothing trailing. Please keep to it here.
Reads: 63638.2 gal
